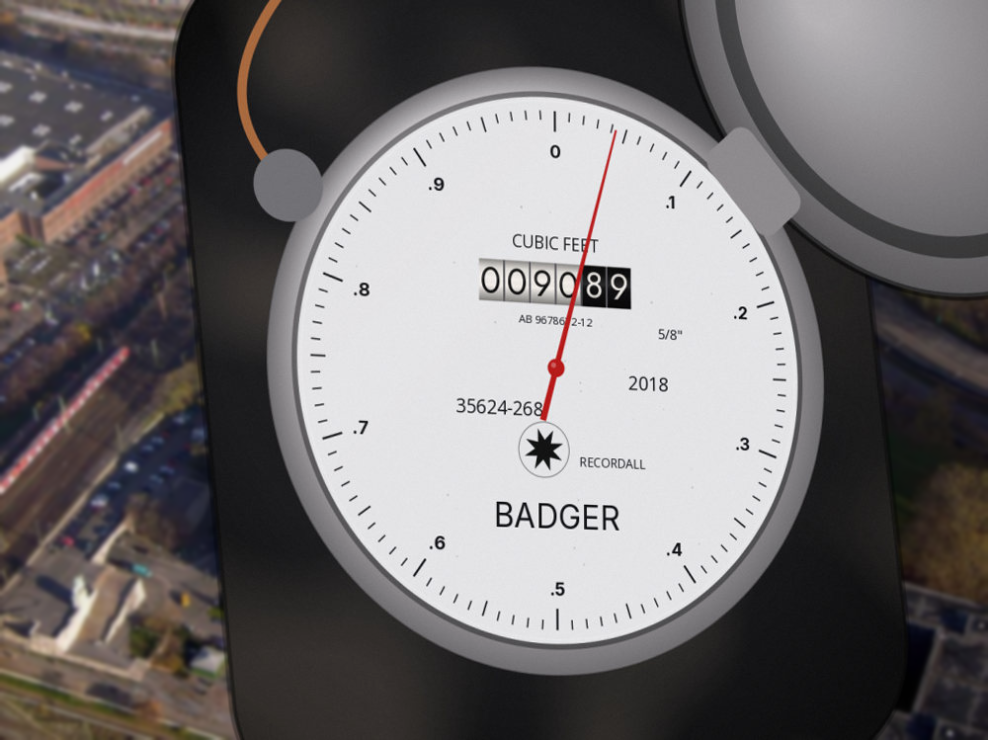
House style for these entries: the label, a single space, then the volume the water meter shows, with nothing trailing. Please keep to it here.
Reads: 9089.04 ft³
